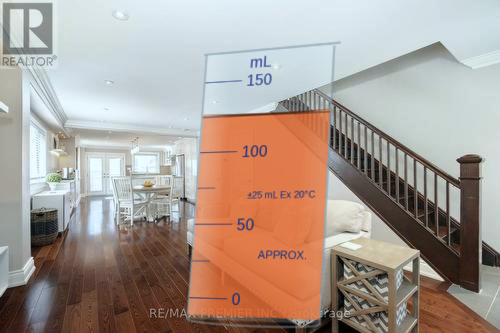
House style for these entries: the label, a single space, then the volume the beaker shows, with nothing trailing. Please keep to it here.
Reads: 125 mL
